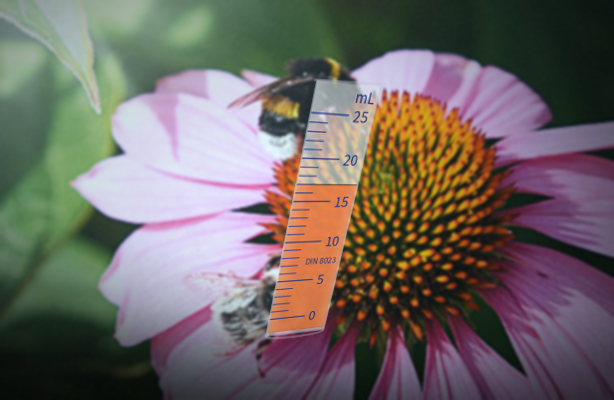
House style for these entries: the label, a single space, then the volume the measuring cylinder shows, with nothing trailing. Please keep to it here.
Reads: 17 mL
